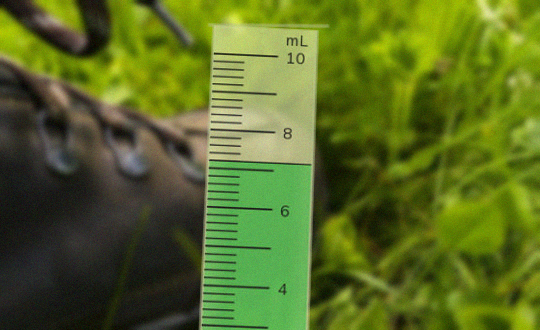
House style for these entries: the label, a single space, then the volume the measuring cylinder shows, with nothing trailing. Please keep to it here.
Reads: 7.2 mL
